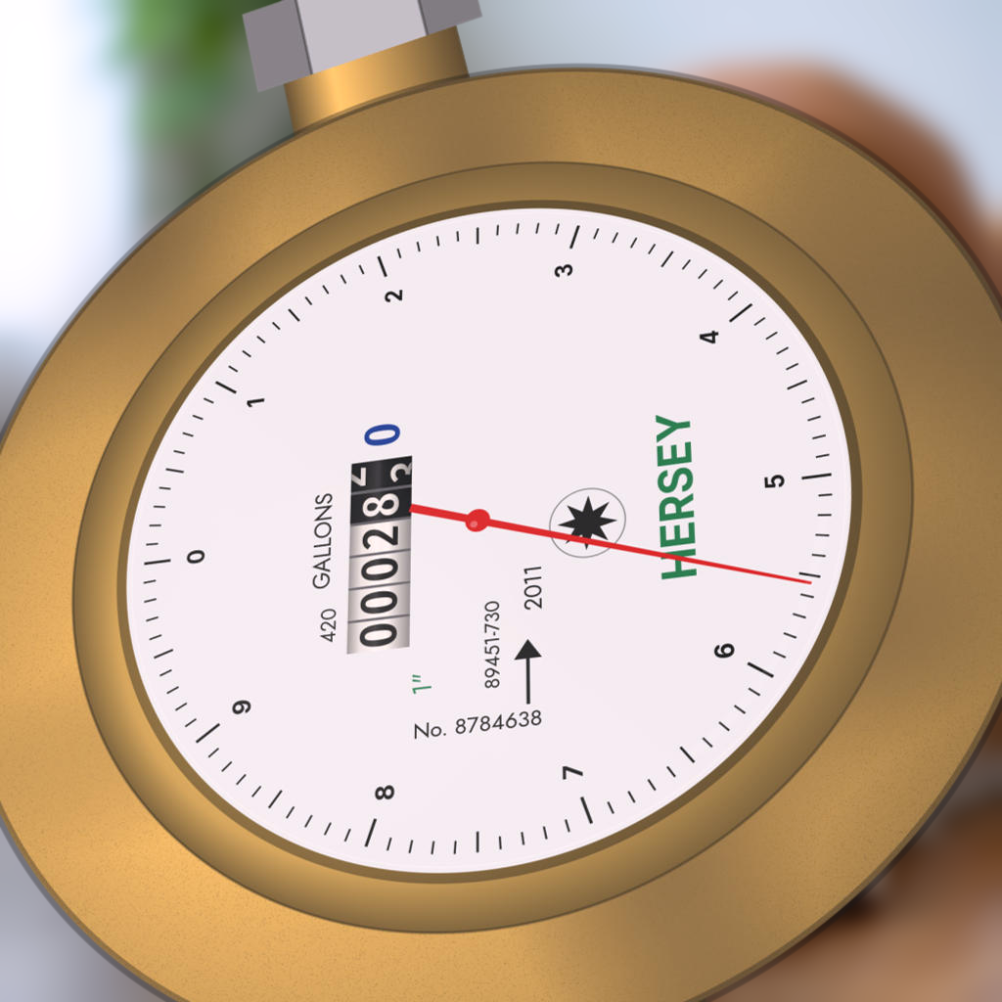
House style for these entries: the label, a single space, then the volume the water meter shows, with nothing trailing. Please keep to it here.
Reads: 2825.5 gal
